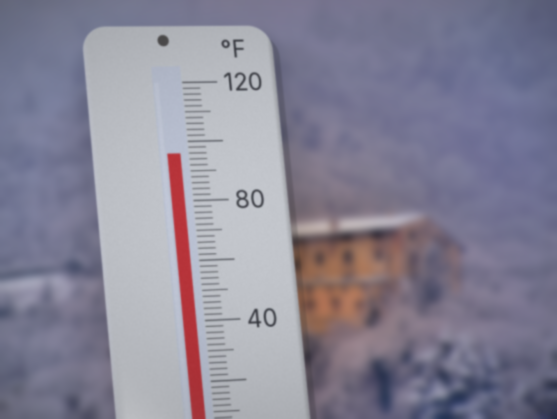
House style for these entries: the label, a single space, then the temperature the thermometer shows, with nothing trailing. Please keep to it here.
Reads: 96 °F
